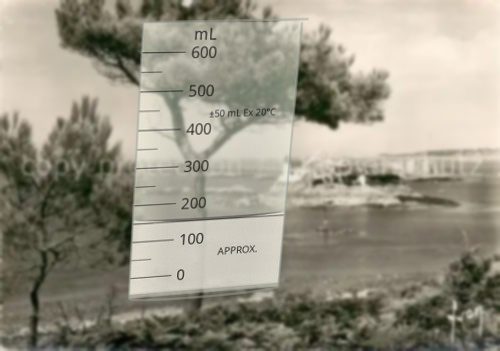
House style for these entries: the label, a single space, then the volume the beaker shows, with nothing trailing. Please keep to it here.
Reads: 150 mL
